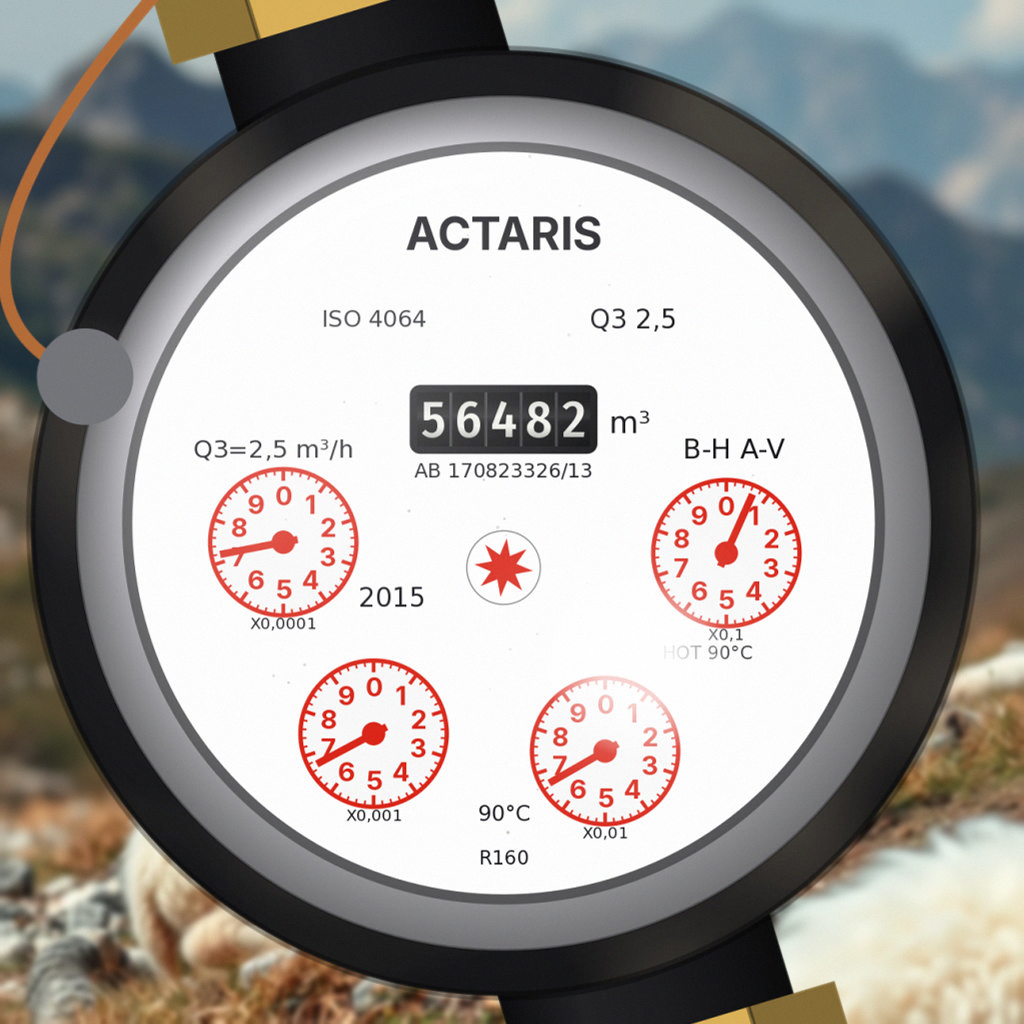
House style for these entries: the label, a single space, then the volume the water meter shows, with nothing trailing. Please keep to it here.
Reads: 56482.0667 m³
